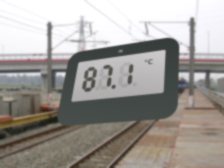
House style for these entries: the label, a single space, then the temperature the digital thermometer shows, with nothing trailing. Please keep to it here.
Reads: 87.1 °C
